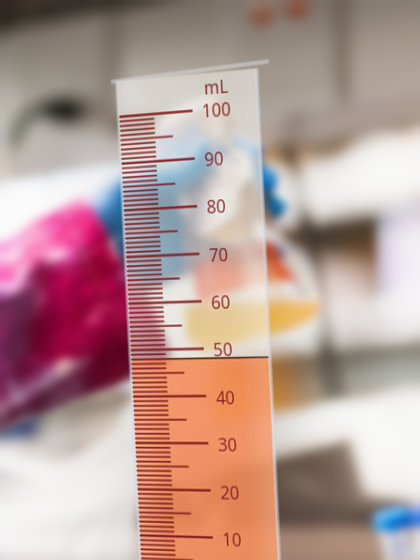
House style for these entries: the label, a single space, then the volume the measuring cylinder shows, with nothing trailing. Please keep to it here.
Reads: 48 mL
